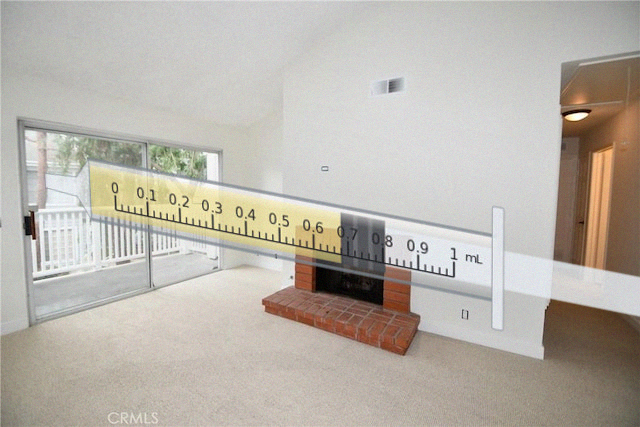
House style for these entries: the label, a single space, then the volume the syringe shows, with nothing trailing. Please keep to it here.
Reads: 0.68 mL
